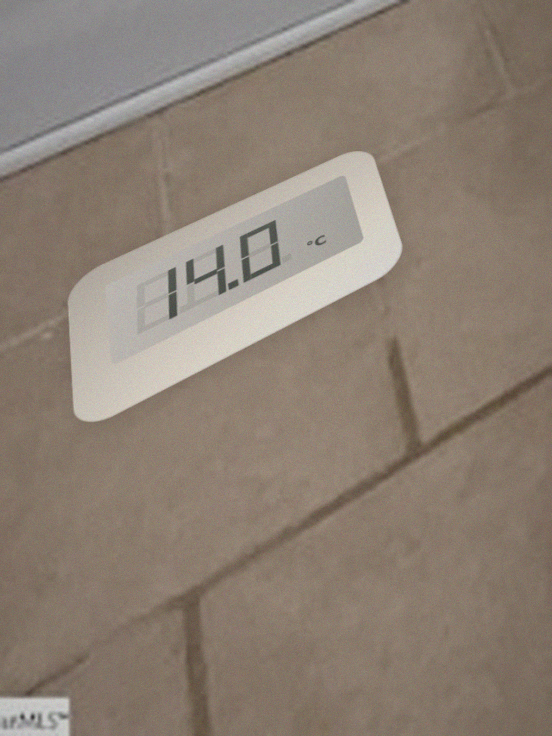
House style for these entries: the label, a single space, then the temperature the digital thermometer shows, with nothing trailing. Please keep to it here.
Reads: 14.0 °C
